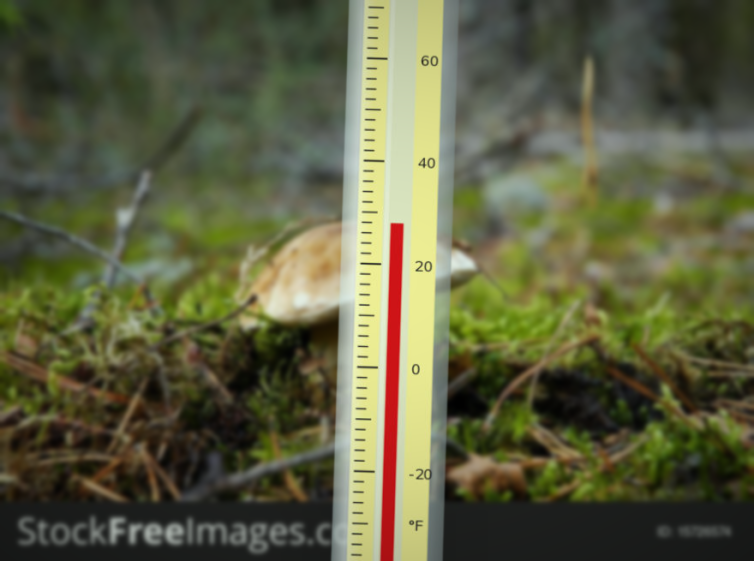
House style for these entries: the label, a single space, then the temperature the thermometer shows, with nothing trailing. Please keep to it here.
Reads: 28 °F
